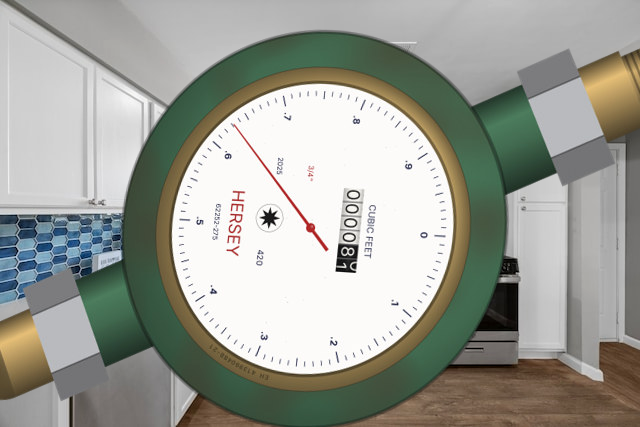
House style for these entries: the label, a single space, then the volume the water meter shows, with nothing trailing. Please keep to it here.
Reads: 80.63 ft³
